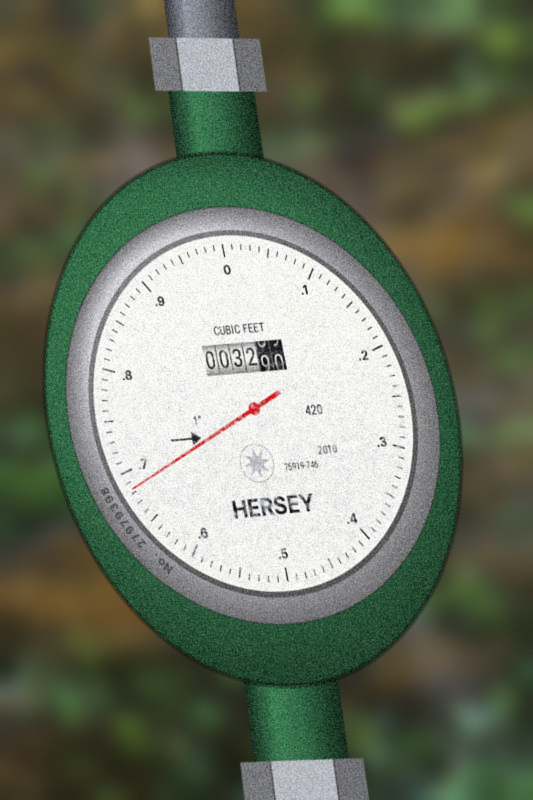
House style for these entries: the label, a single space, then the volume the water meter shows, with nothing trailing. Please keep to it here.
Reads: 3289.68 ft³
